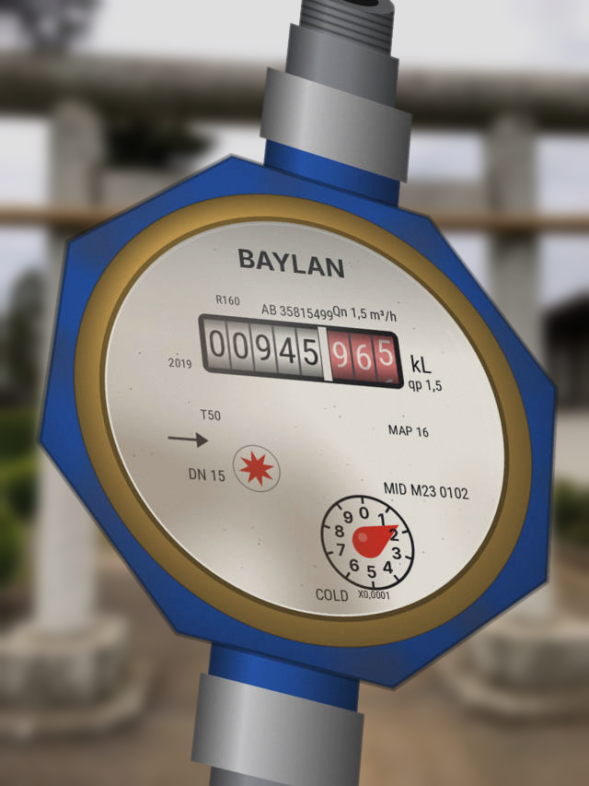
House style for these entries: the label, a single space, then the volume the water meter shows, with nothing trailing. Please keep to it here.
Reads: 945.9651 kL
